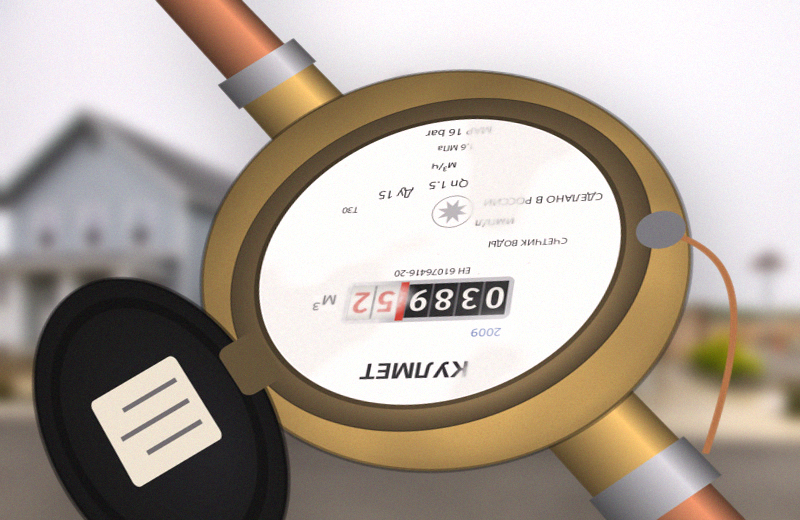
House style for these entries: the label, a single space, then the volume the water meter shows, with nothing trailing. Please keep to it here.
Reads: 389.52 m³
